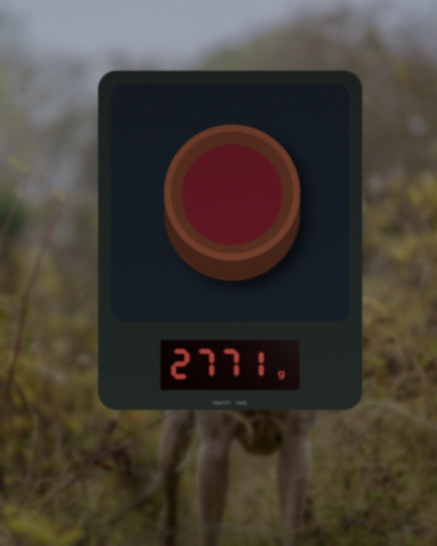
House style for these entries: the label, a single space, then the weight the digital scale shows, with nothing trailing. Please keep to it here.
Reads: 2771 g
